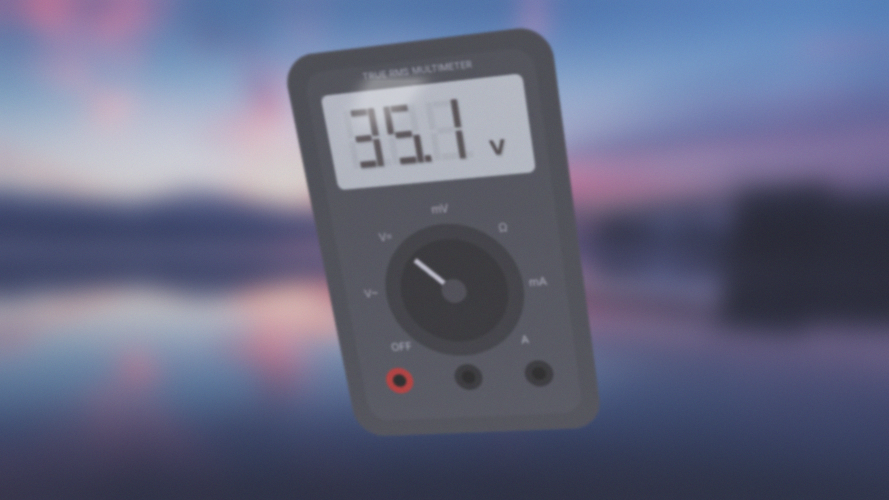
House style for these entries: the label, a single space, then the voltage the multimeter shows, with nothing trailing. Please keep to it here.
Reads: 35.1 V
